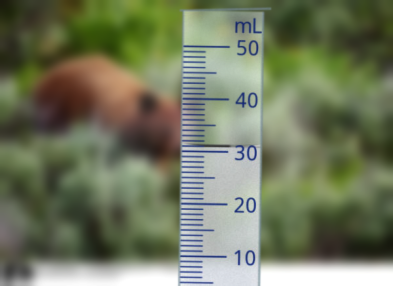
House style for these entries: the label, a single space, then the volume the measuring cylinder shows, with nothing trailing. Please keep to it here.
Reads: 31 mL
